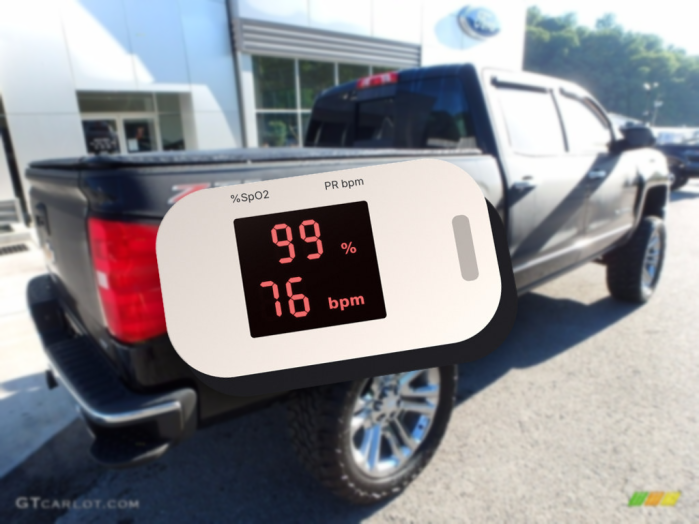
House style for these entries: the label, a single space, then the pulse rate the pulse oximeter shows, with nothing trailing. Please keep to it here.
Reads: 76 bpm
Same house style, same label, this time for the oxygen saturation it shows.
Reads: 99 %
